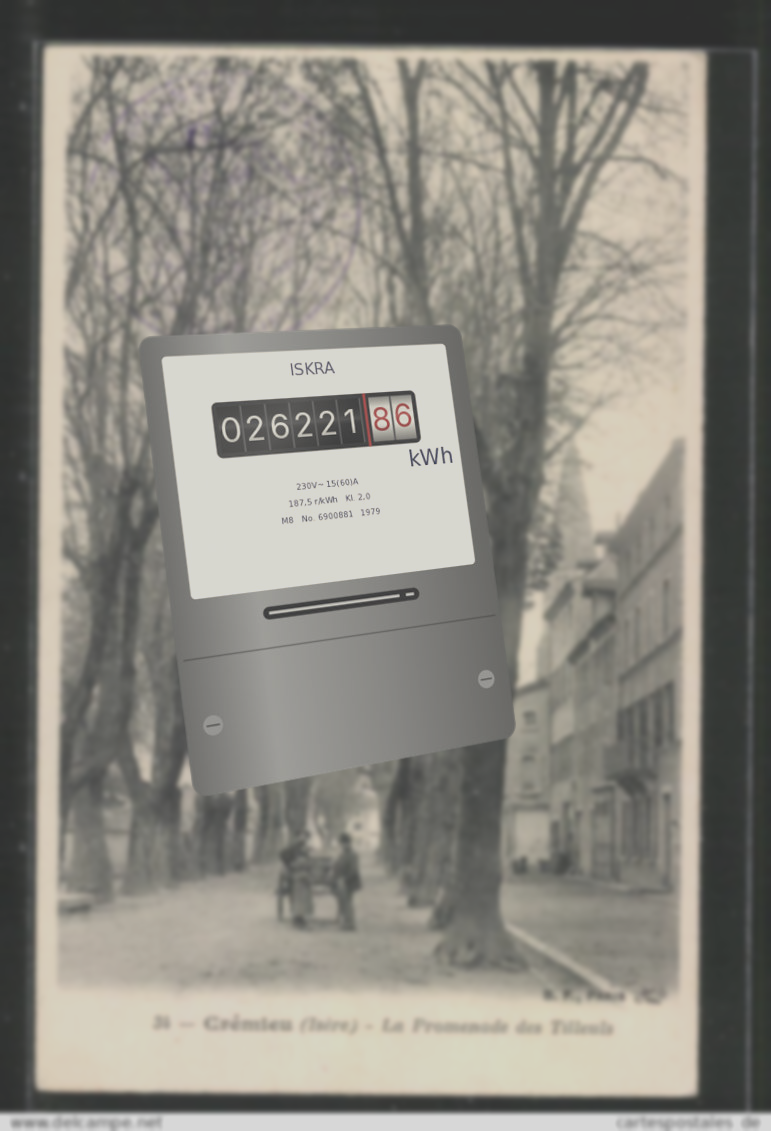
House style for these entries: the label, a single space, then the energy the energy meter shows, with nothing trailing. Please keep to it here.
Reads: 26221.86 kWh
